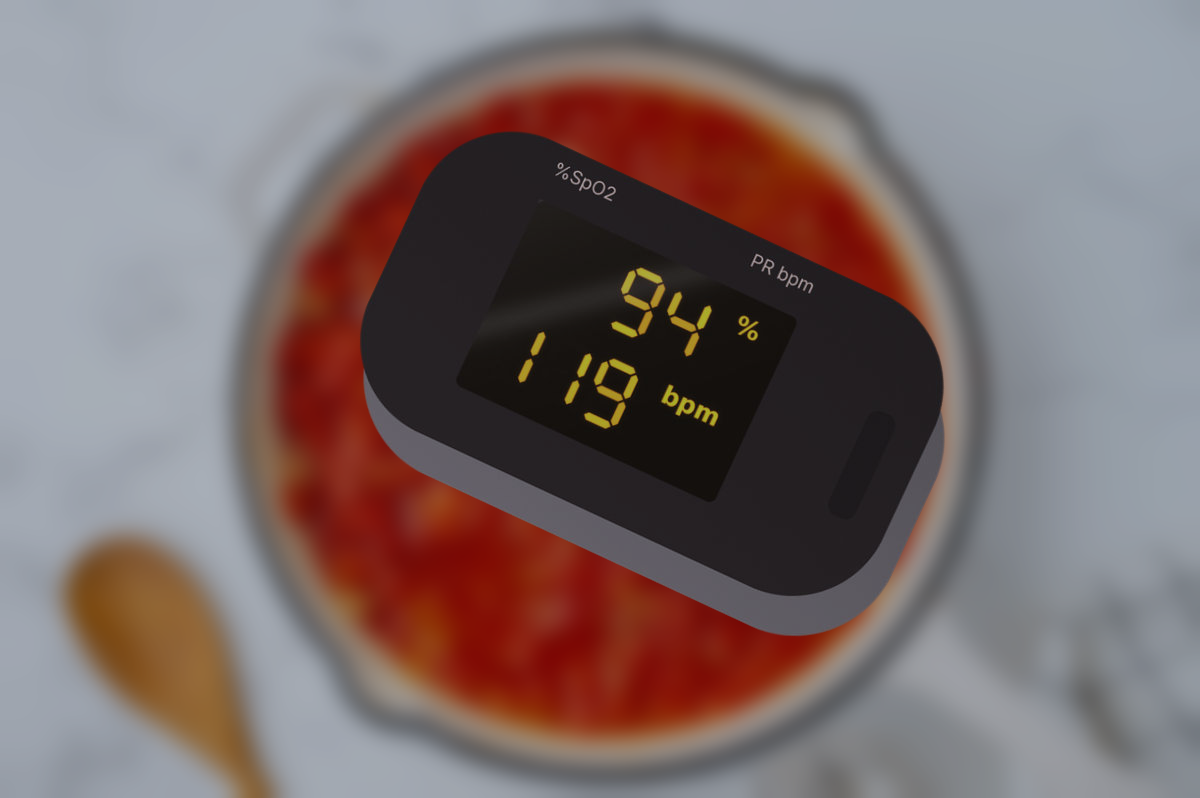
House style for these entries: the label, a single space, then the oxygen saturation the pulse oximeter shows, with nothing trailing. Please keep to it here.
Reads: 94 %
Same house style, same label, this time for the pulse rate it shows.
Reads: 119 bpm
